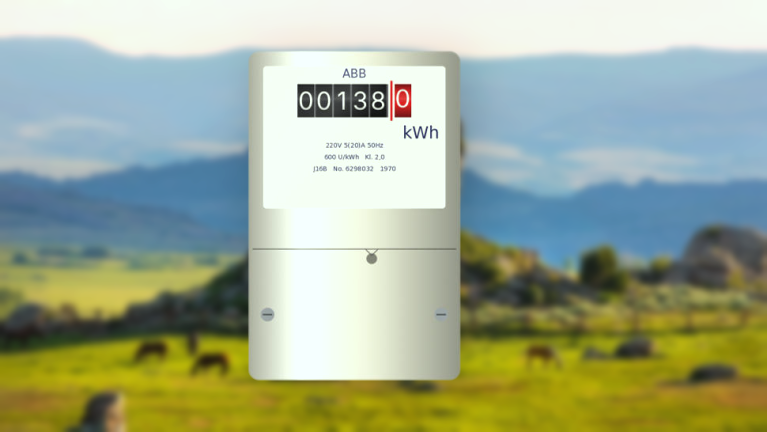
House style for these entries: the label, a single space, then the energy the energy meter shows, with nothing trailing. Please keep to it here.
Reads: 138.0 kWh
